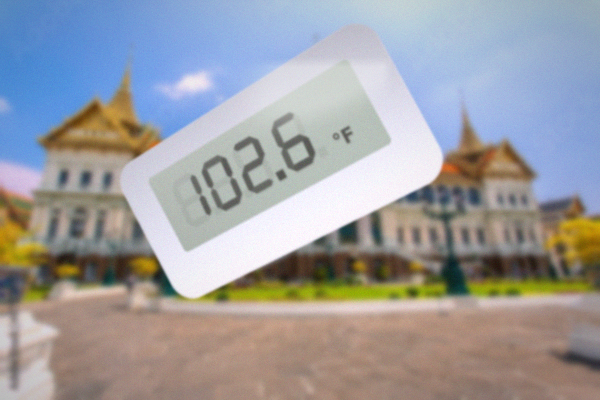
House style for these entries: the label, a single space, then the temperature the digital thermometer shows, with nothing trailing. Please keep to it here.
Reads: 102.6 °F
